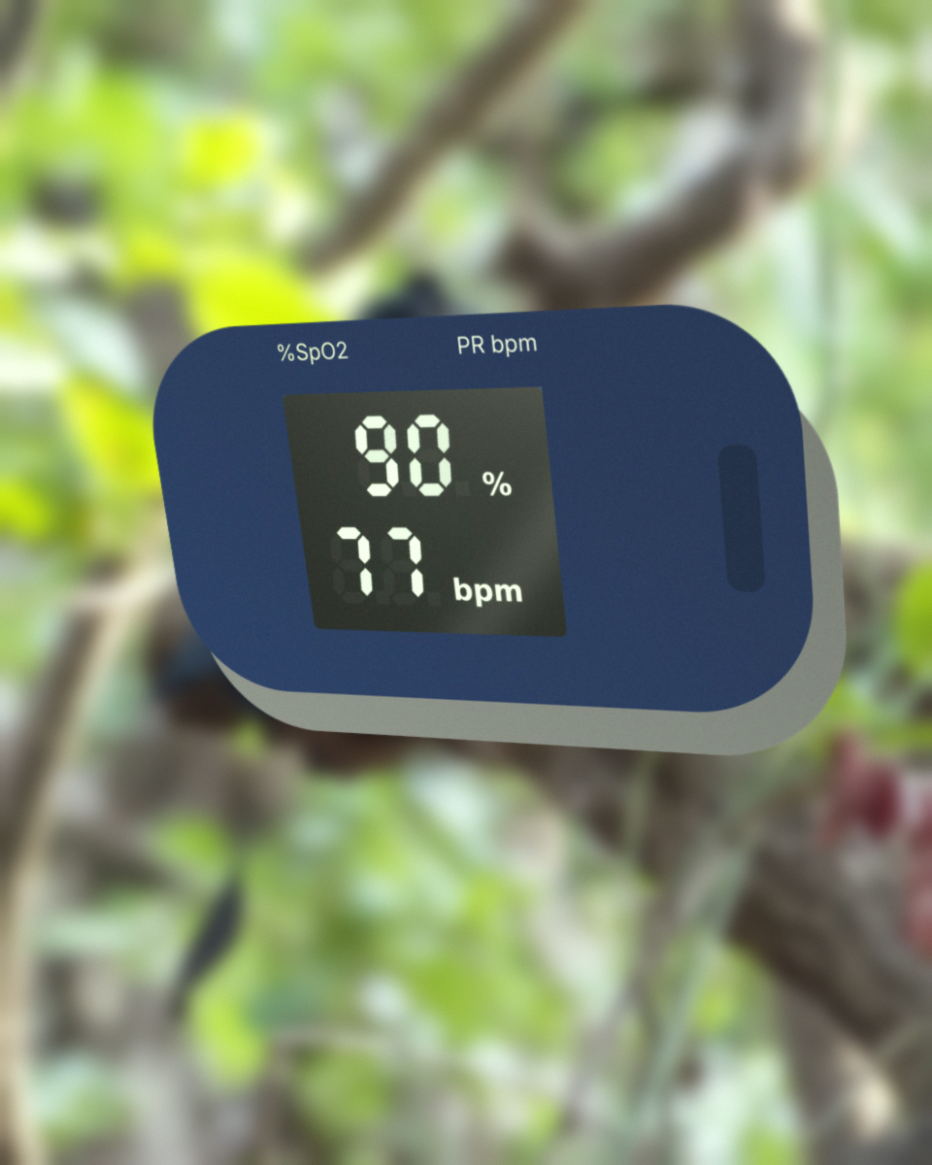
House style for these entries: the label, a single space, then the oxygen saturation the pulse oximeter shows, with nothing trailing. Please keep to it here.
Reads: 90 %
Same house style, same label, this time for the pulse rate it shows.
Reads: 77 bpm
